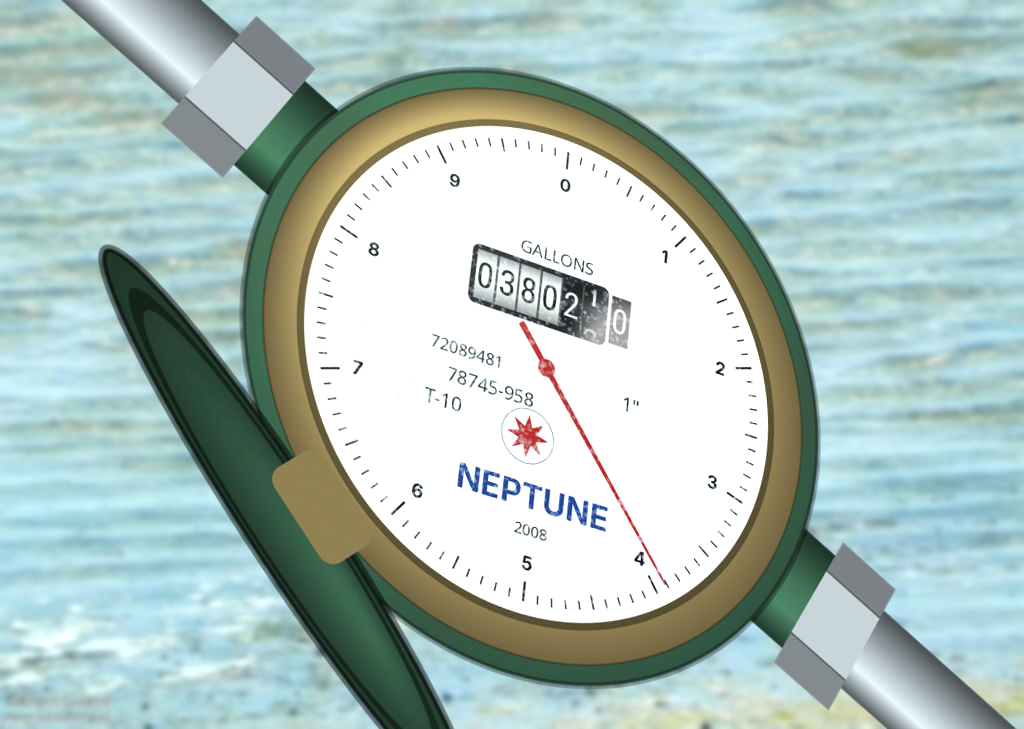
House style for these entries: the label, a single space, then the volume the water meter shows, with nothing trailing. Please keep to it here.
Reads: 380213.9 gal
